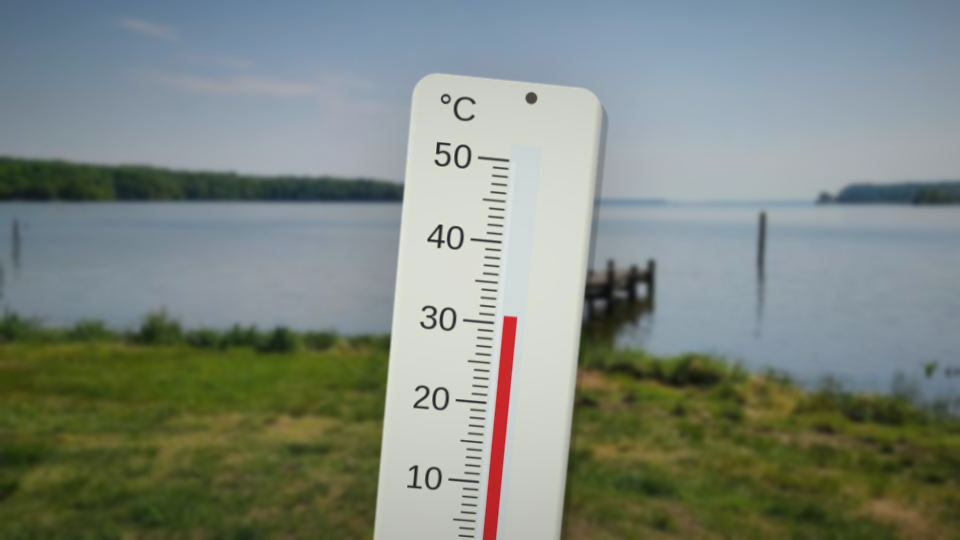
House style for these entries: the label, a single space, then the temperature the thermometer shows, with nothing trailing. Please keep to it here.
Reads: 31 °C
